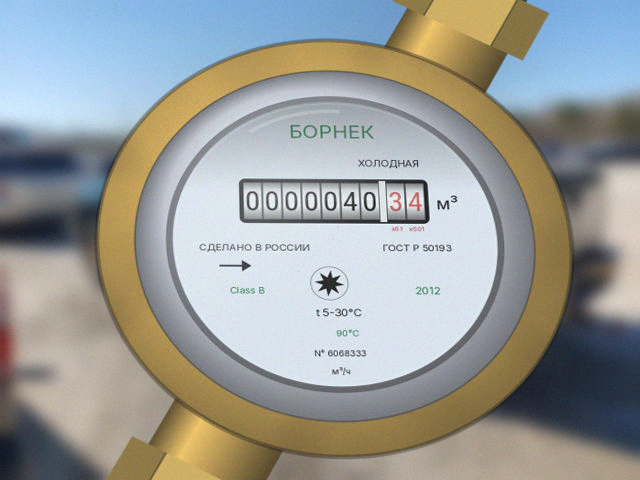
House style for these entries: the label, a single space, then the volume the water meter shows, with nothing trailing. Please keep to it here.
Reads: 40.34 m³
